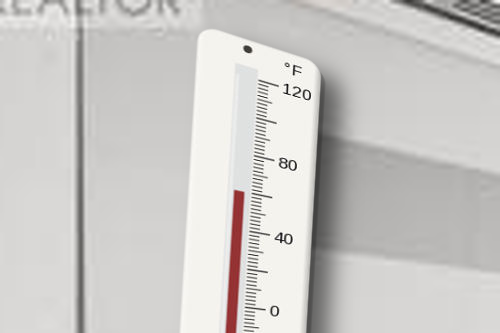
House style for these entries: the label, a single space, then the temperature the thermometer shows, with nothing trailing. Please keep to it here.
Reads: 60 °F
